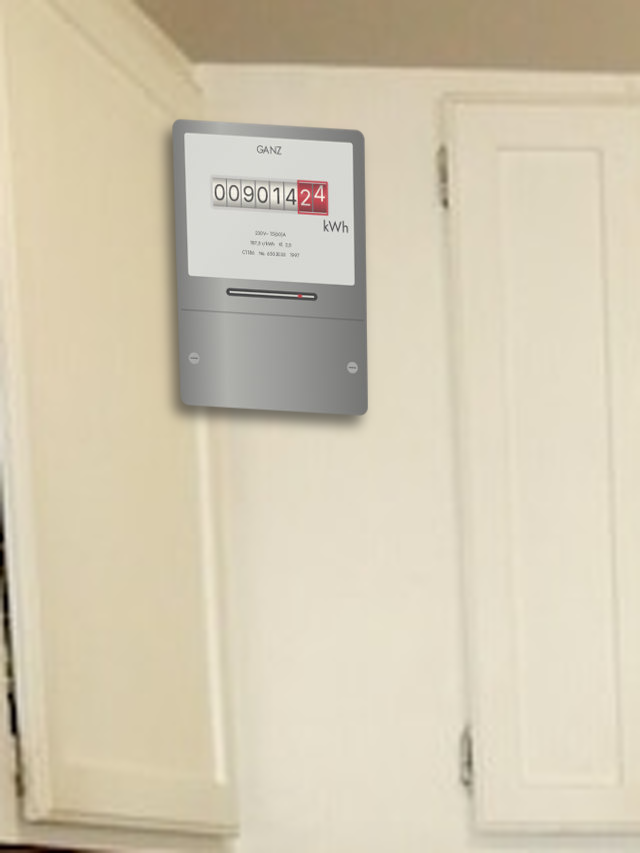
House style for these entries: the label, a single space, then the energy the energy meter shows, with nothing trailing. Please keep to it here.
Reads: 9014.24 kWh
